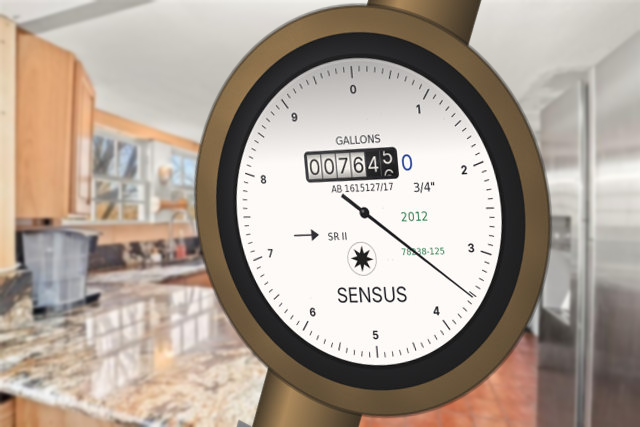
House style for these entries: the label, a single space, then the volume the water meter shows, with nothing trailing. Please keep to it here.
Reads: 76453.5 gal
